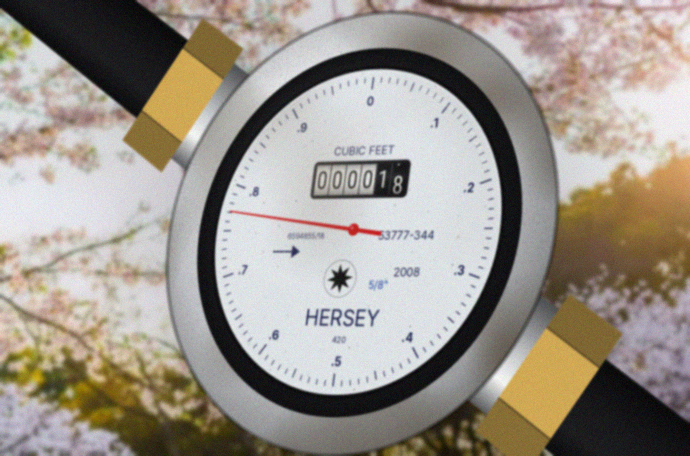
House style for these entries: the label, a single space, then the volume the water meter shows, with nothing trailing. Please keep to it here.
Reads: 17.77 ft³
